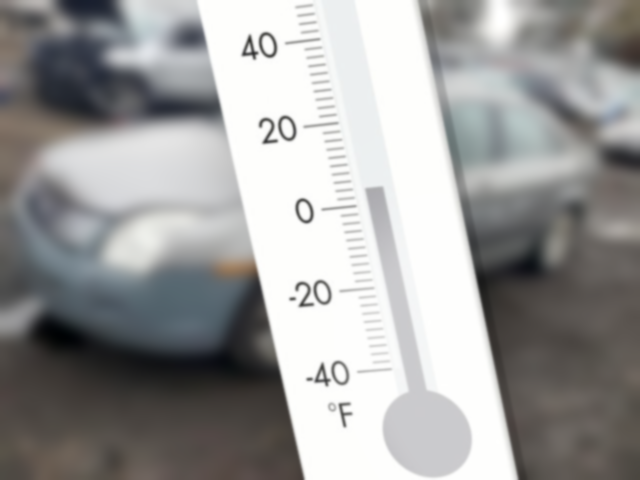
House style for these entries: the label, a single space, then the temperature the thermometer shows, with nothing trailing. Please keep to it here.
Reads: 4 °F
